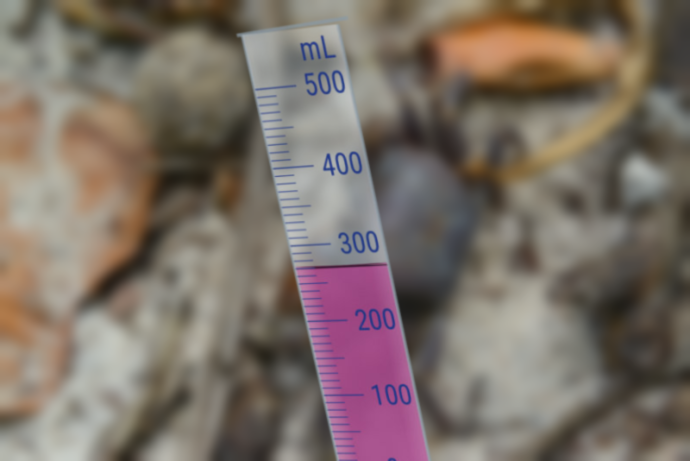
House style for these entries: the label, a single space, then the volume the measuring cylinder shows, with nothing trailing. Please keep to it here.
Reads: 270 mL
